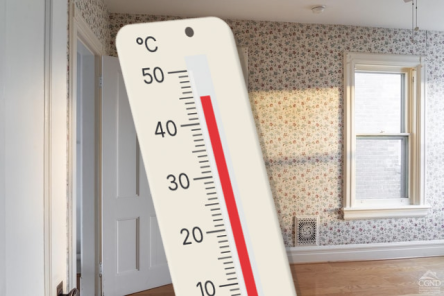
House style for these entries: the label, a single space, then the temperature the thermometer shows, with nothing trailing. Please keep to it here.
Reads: 45 °C
